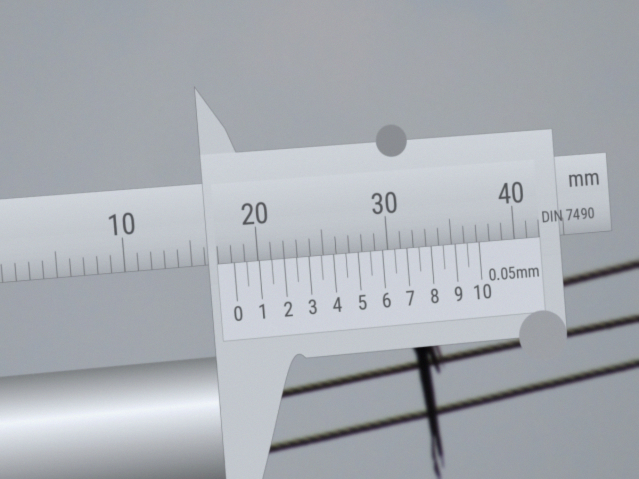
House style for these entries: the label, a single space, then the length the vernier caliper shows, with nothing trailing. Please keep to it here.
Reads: 18.2 mm
